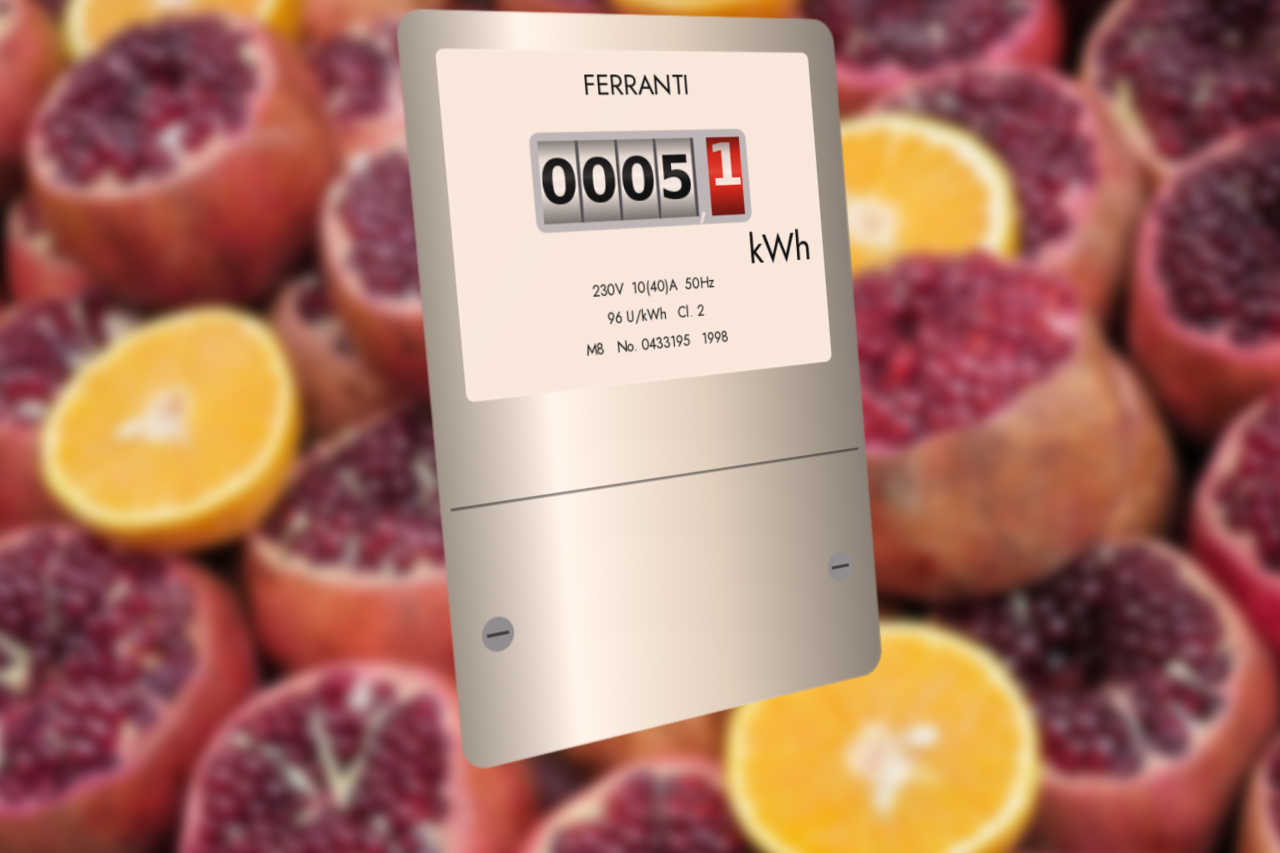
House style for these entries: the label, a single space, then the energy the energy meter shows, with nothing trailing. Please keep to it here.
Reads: 5.1 kWh
